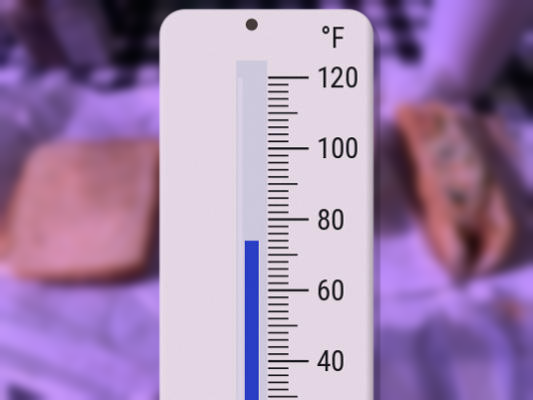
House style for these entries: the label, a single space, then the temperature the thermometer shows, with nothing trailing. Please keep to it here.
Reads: 74 °F
